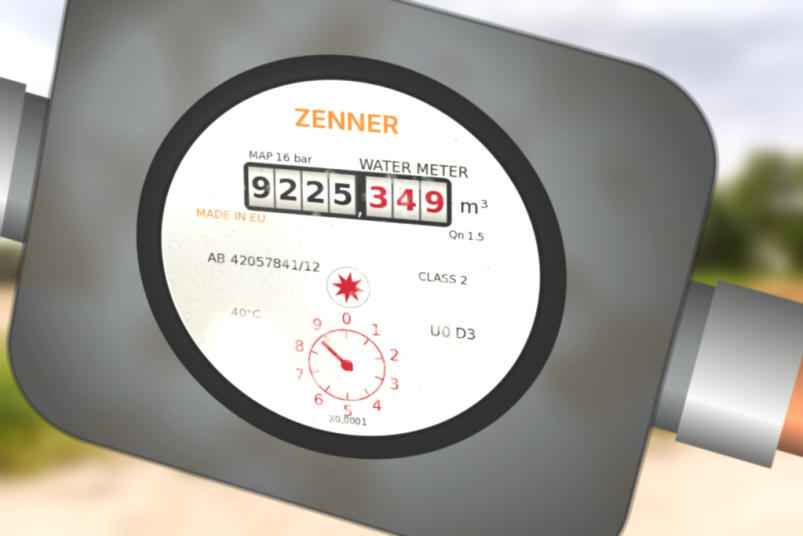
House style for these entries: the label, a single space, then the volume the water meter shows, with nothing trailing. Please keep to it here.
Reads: 9225.3498 m³
